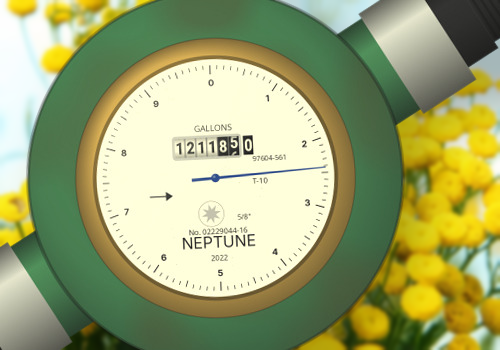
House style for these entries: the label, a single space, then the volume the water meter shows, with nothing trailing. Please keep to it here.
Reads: 1211852.4 gal
